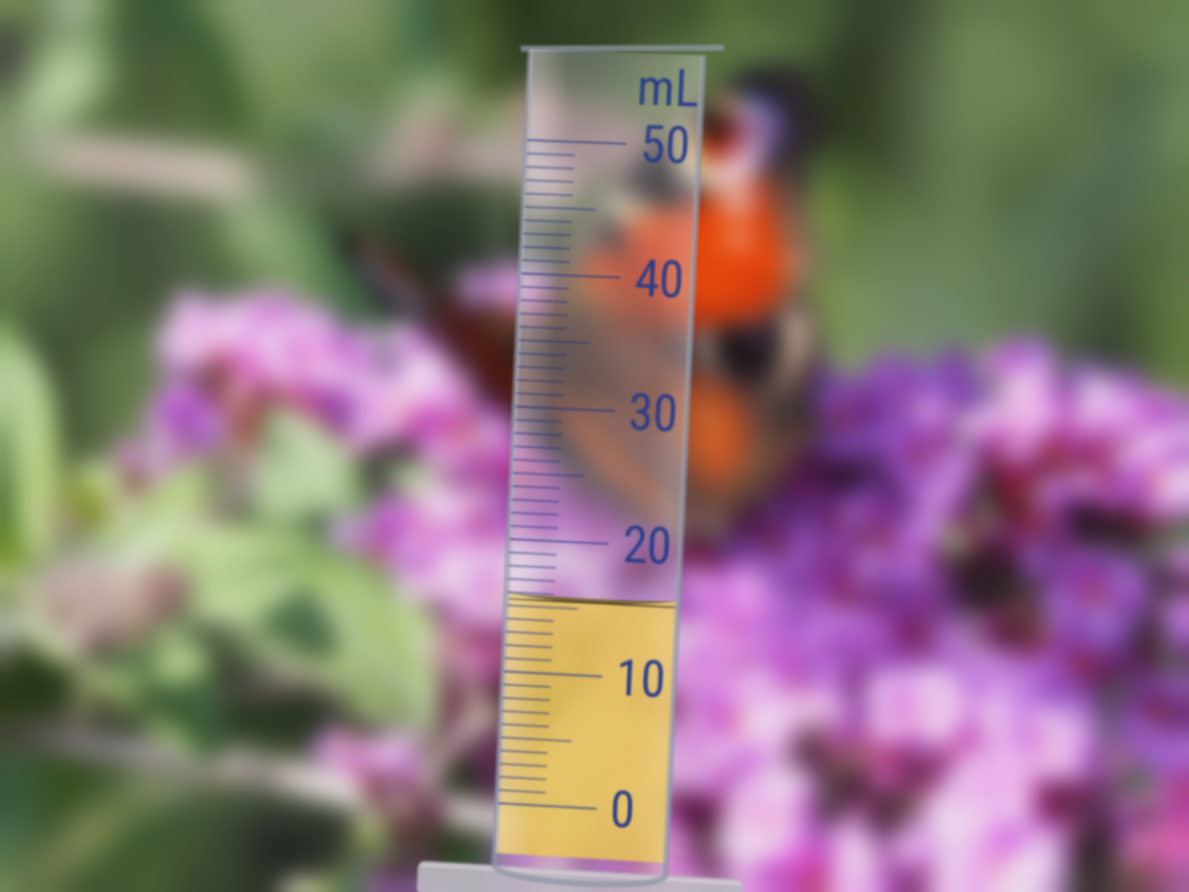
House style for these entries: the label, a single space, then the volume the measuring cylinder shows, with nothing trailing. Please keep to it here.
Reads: 15.5 mL
